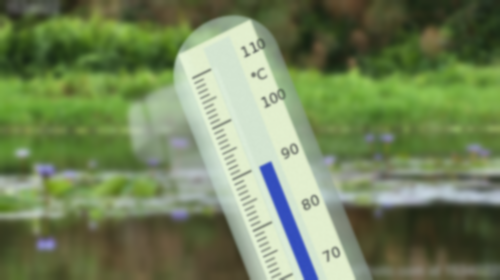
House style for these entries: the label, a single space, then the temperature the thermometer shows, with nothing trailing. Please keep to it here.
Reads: 90 °C
